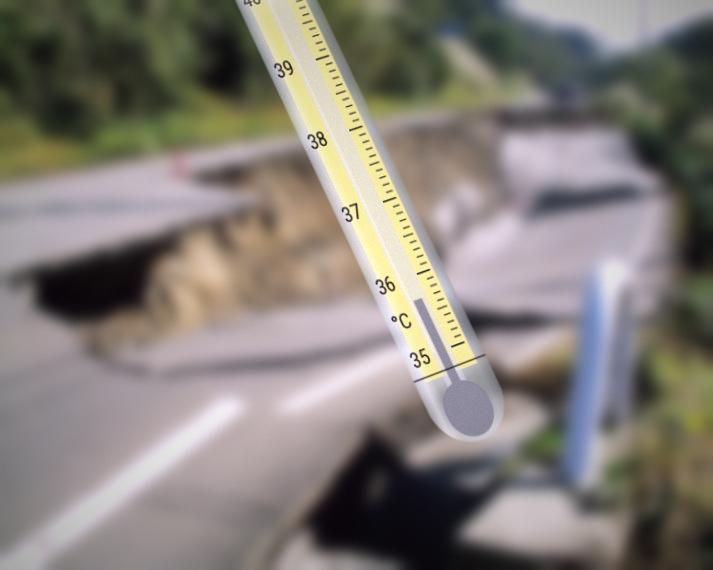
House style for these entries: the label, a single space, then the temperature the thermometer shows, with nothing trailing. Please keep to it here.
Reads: 35.7 °C
